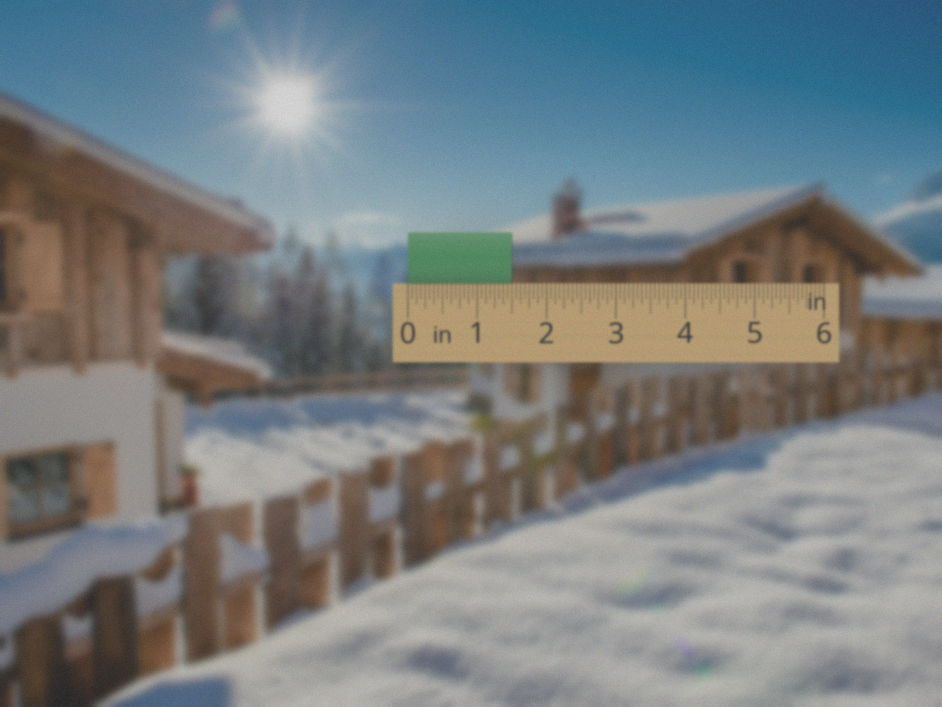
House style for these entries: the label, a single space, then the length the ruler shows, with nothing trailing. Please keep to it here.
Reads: 1.5 in
